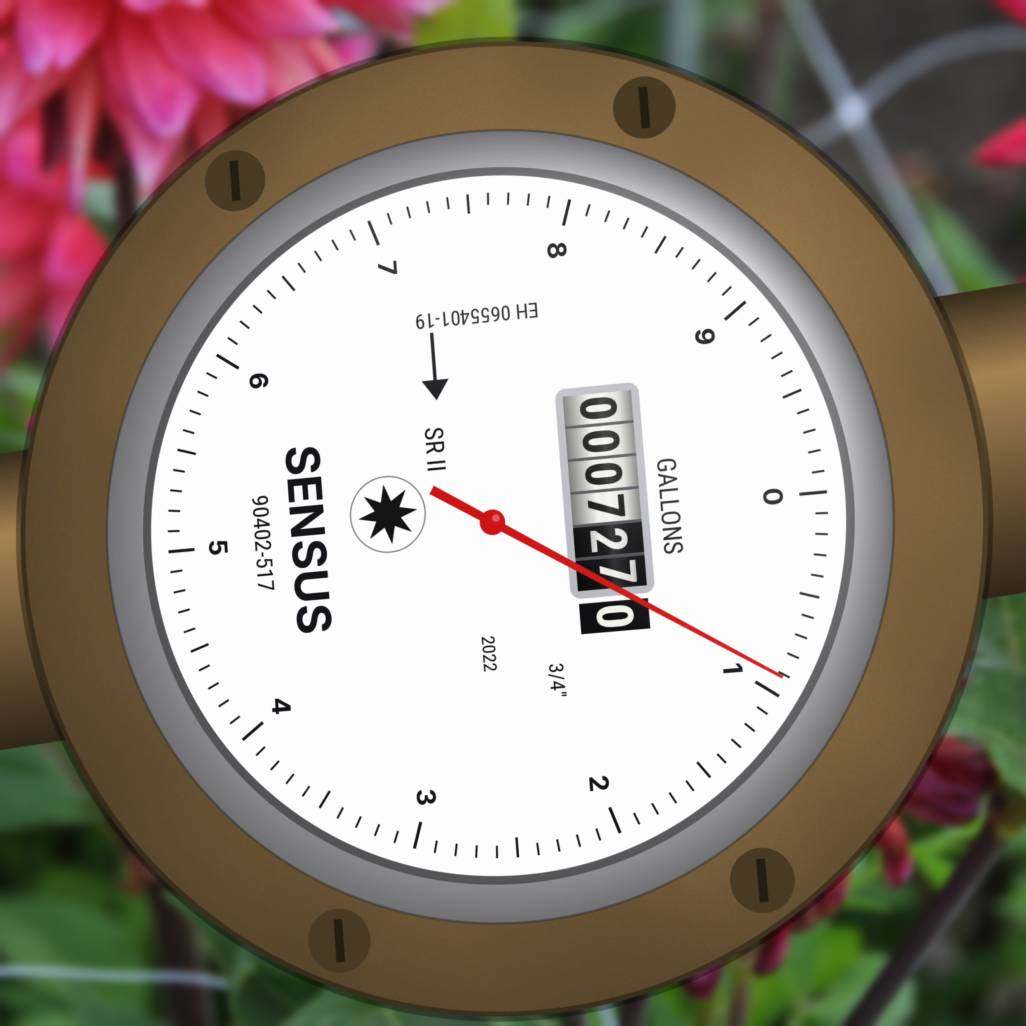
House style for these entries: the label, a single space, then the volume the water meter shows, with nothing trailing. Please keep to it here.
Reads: 7270.9 gal
